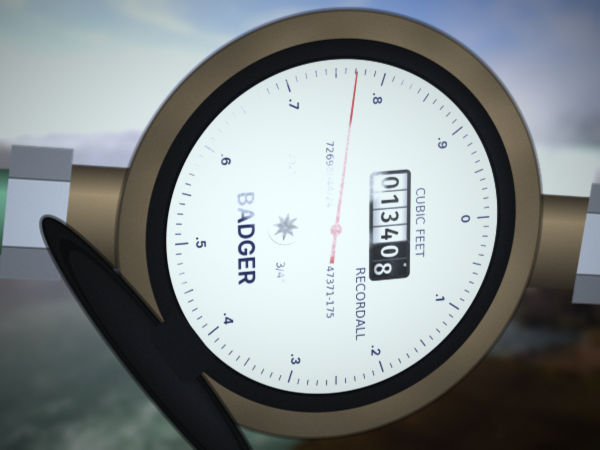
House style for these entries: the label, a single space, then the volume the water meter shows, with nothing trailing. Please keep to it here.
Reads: 13407.77 ft³
